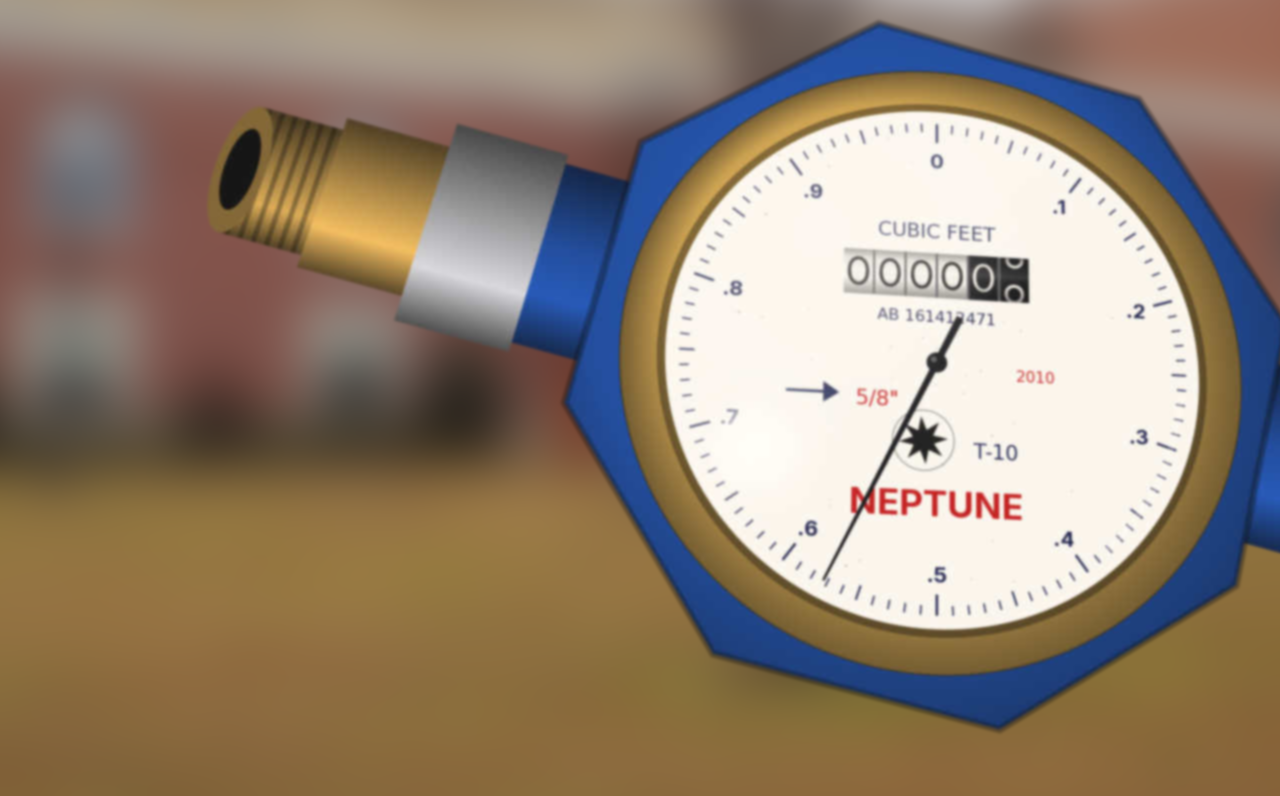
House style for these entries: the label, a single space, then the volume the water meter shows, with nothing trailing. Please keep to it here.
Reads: 8.57 ft³
